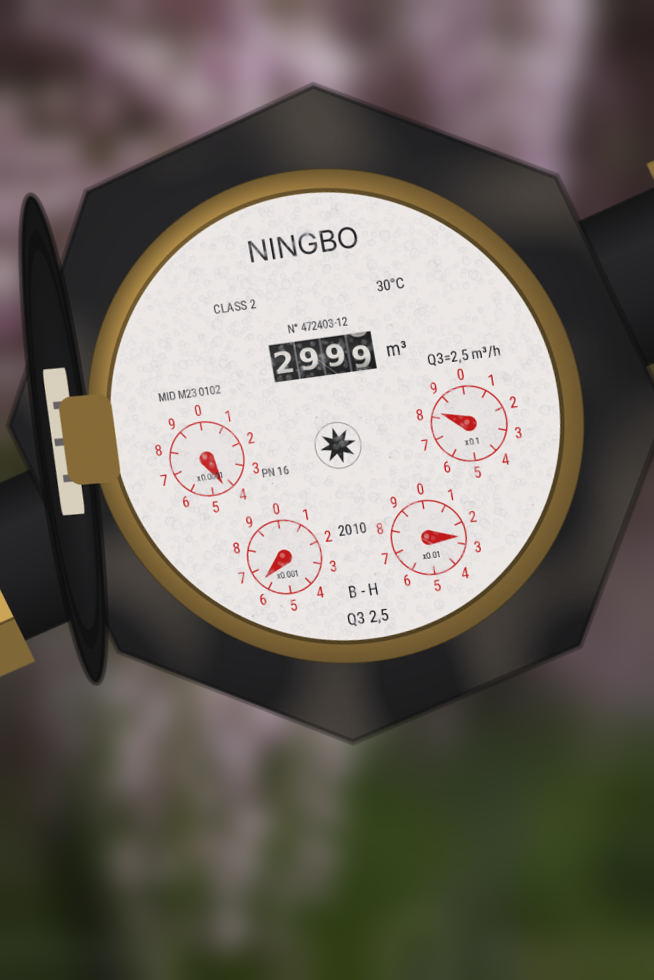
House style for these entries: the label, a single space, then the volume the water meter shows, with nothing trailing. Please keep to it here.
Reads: 2998.8264 m³
